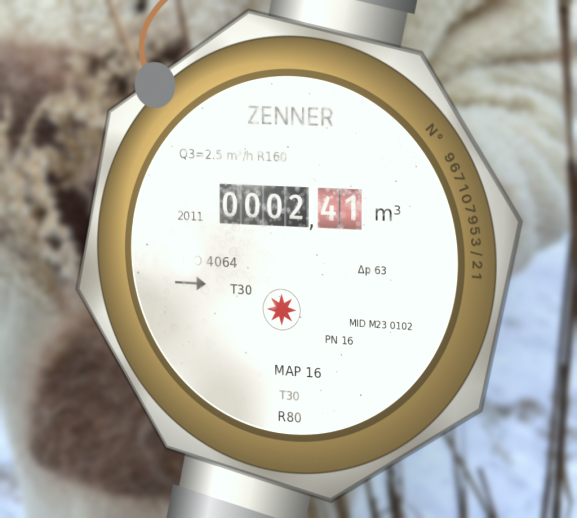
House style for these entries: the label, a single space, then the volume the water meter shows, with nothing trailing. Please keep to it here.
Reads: 2.41 m³
